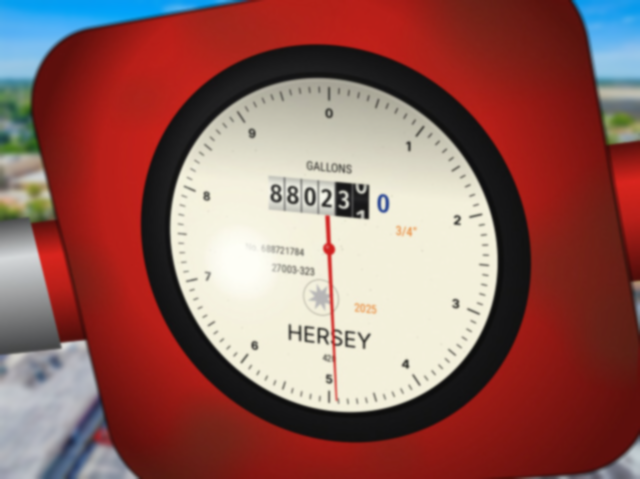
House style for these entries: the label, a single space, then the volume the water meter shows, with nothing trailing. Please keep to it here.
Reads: 8802304.9 gal
